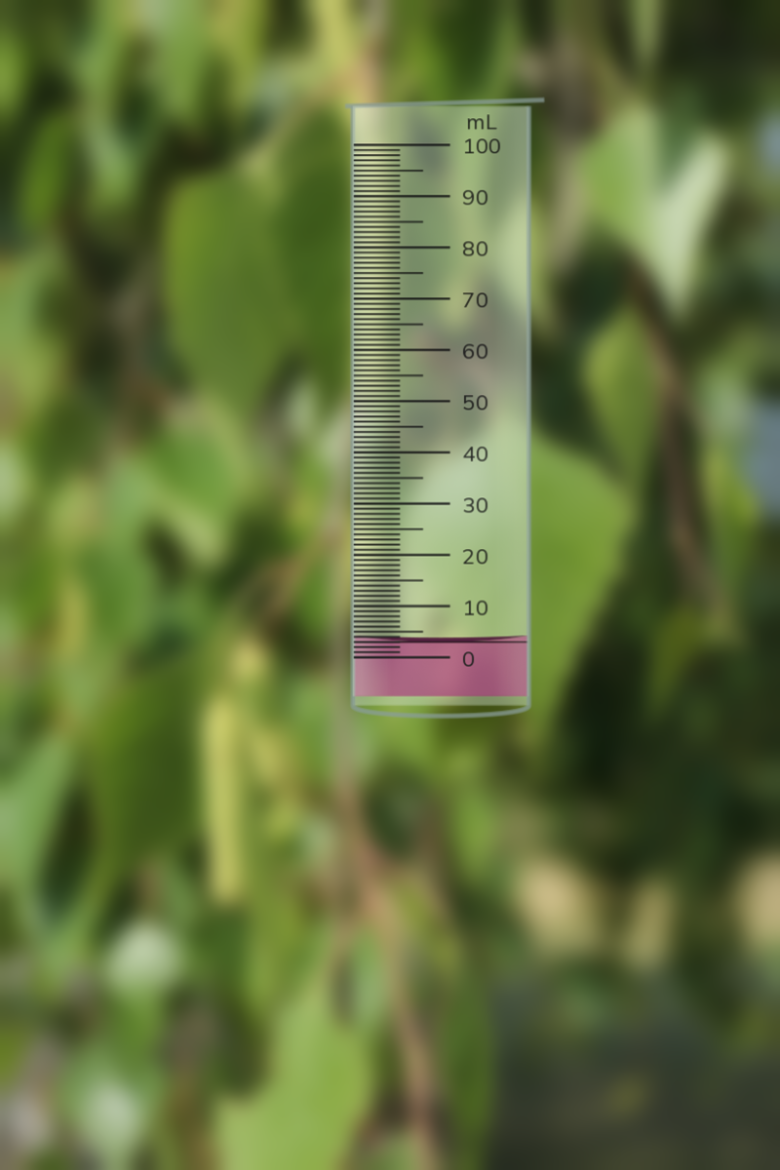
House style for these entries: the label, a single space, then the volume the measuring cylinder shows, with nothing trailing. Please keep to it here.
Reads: 3 mL
